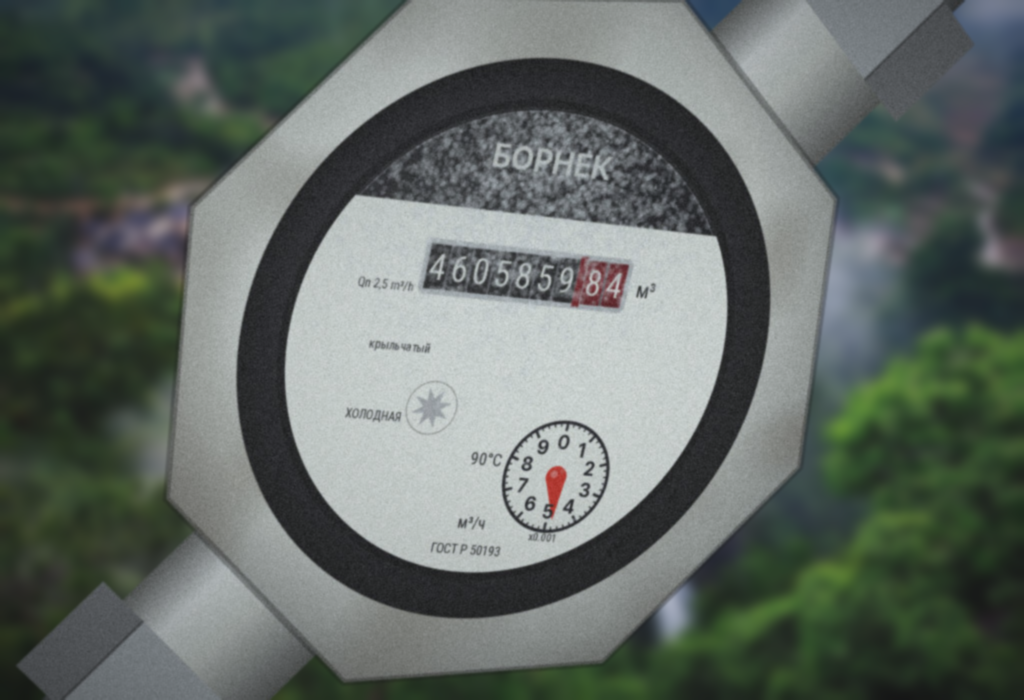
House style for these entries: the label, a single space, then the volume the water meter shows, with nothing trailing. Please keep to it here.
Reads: 4605859.844 m³
